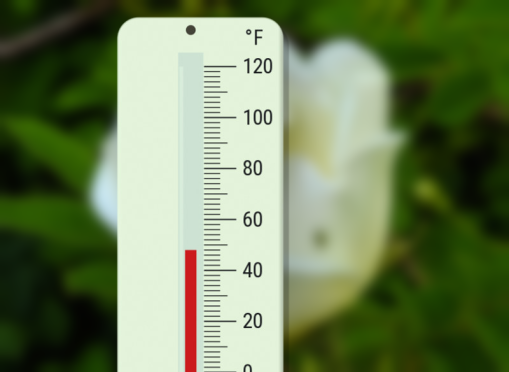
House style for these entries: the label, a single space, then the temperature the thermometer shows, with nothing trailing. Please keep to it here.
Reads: 48 °F
